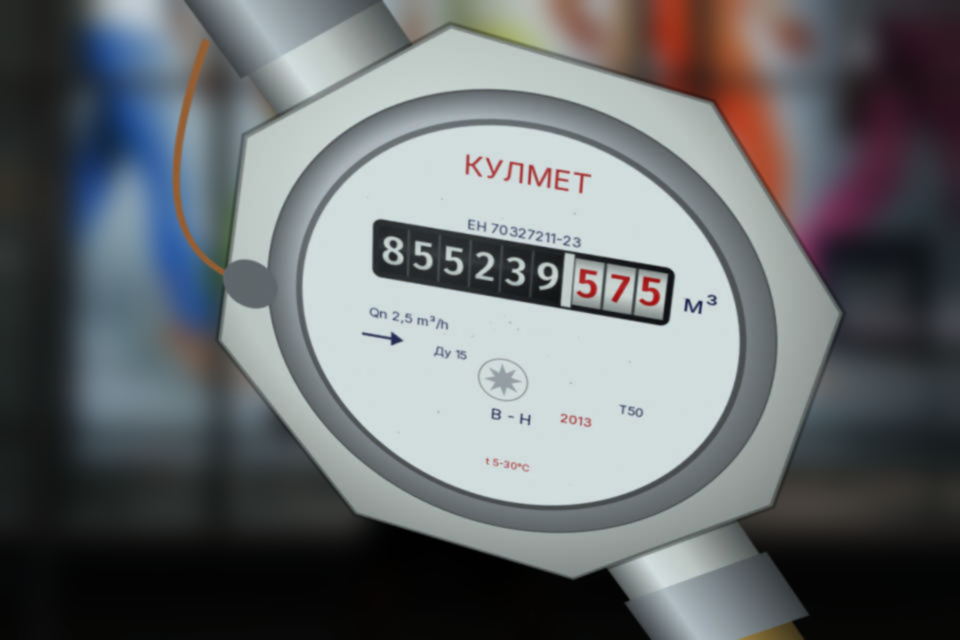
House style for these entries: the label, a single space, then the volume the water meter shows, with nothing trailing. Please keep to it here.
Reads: 855239.575 m³
